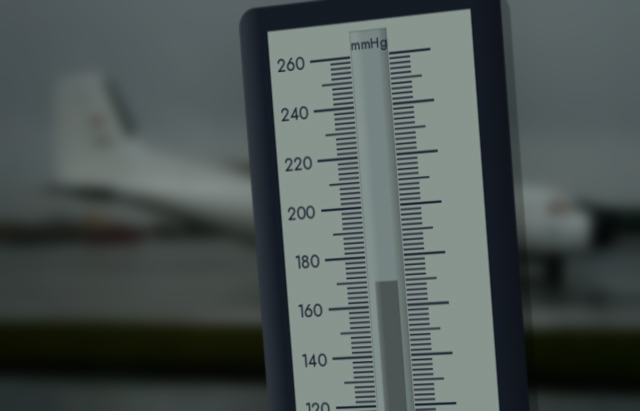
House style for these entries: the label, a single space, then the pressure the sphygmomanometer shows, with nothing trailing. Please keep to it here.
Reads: 170 mmHg
